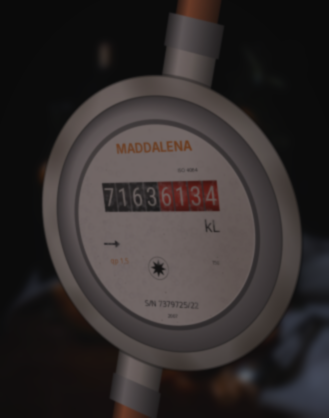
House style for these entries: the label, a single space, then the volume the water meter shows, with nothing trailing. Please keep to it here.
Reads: 7163.6134 kL
